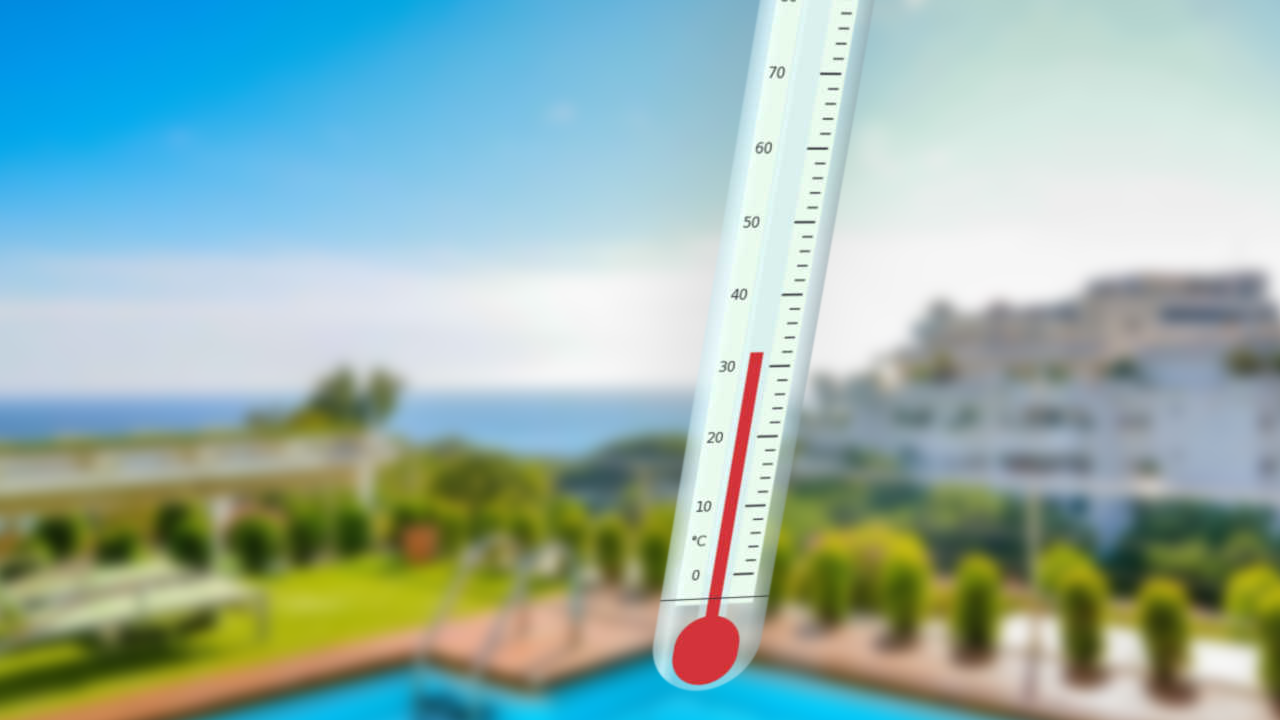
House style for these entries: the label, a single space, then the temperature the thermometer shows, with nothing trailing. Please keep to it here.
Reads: 32 °C
